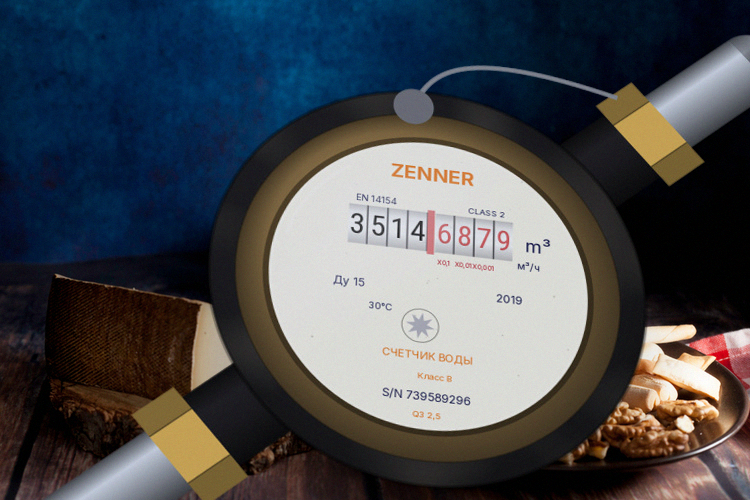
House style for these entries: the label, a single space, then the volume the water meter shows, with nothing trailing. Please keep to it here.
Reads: 3514.6879 m³
